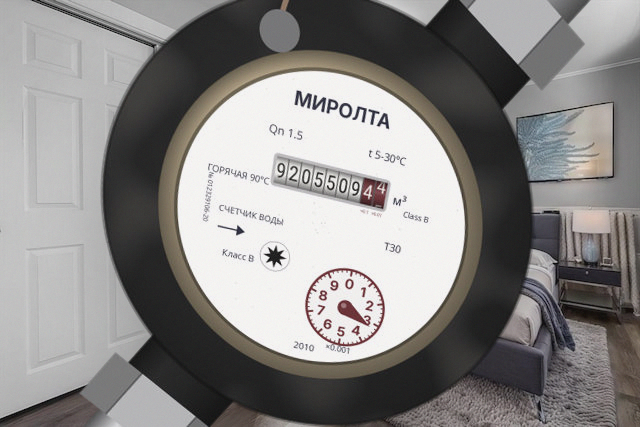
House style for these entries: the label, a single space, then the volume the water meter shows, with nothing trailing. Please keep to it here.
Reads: 9205509.443 m³
